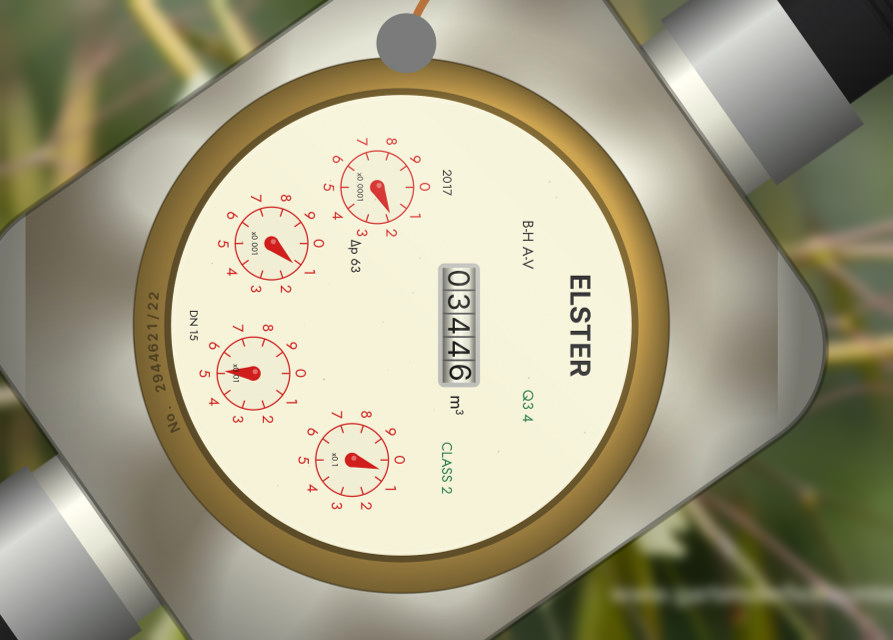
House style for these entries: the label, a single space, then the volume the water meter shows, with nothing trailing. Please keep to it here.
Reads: 3446.0511 m³
